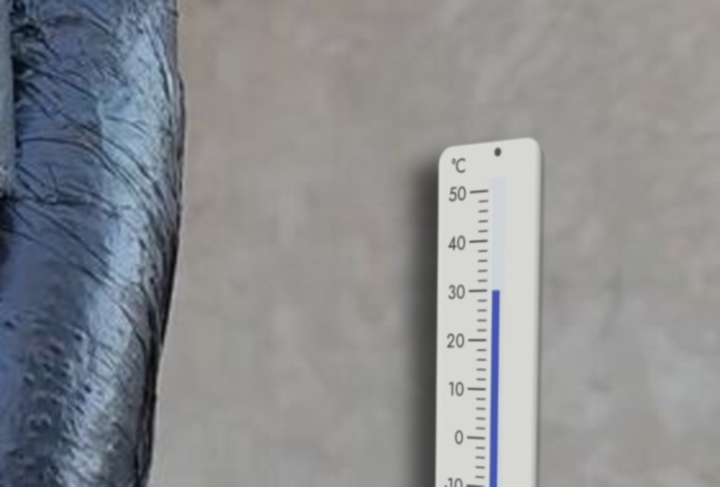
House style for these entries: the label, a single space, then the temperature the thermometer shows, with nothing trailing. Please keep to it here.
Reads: 30 °C
